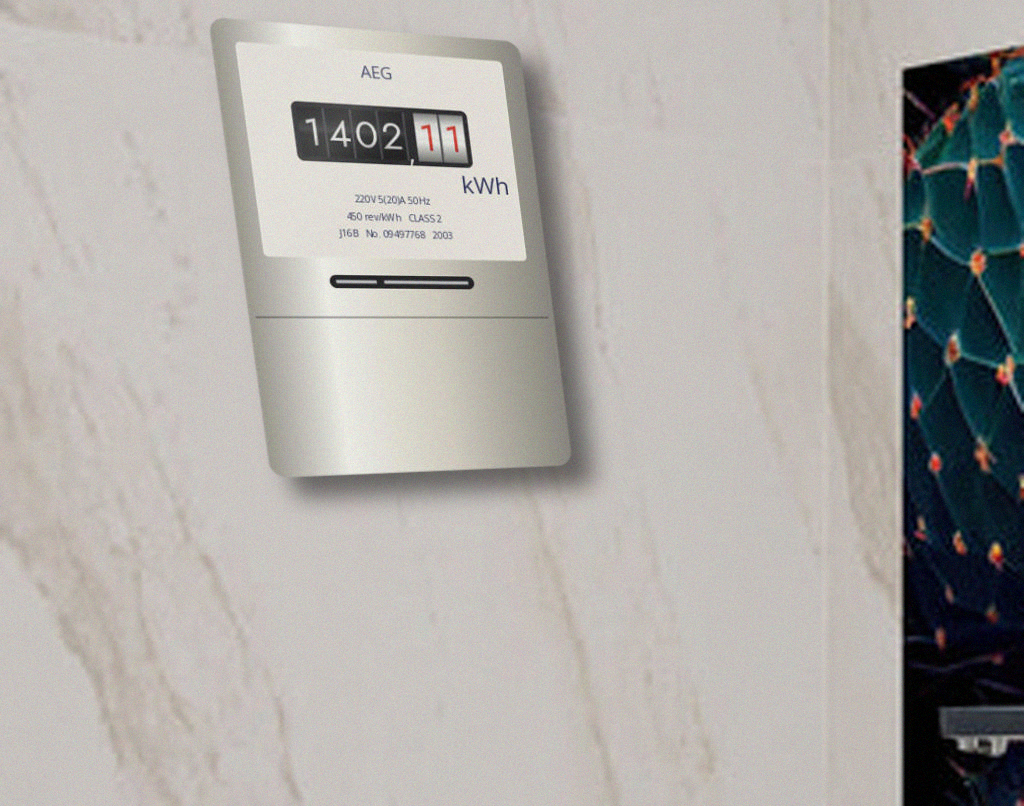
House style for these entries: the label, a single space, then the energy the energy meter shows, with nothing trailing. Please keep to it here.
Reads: 1402.11 kWh
